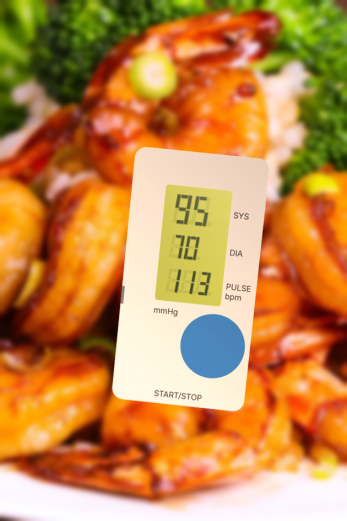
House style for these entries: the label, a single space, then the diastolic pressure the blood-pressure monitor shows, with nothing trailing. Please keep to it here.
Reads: 70 mmHg
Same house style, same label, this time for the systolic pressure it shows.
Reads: 95 mmHg
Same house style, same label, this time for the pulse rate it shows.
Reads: 113 bpm
